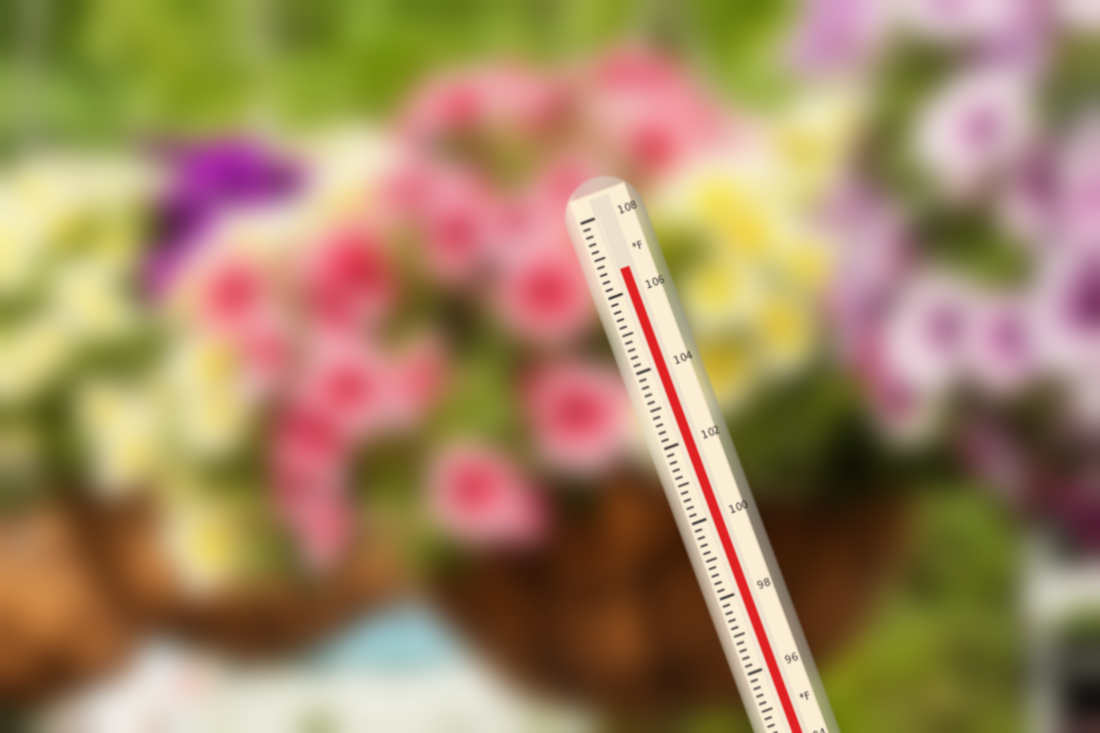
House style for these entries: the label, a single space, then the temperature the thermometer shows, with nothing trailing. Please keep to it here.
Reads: 106.6 °F
